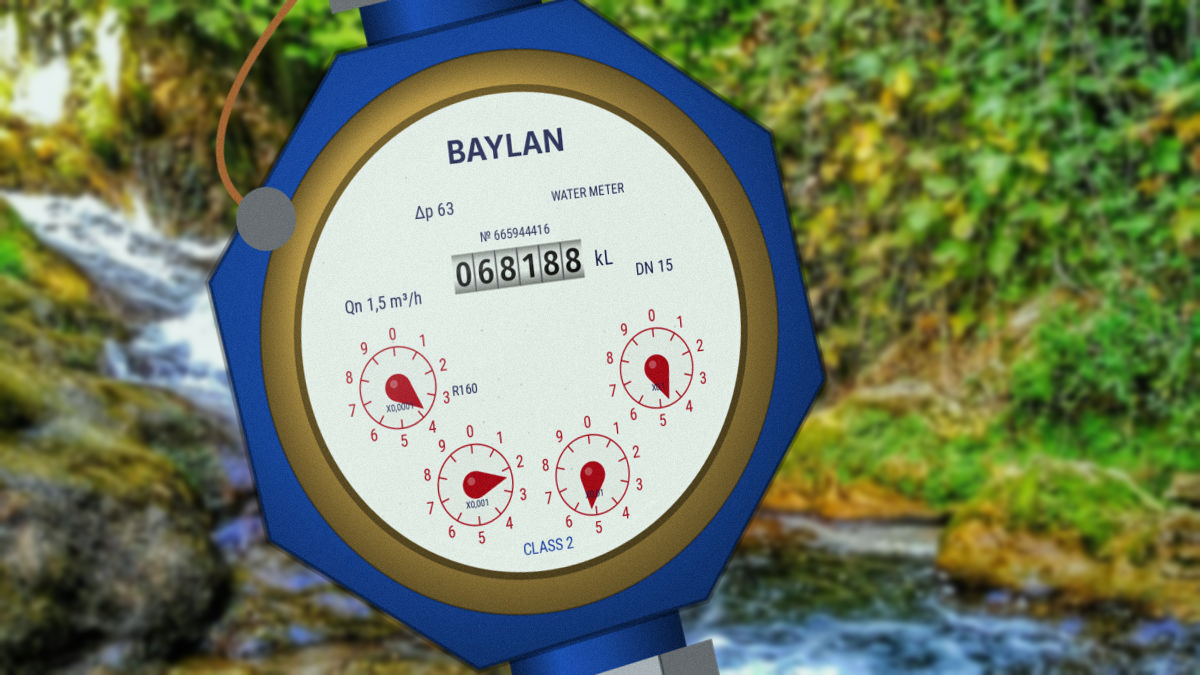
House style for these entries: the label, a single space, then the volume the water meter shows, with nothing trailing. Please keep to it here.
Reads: 68188.4523 kL
